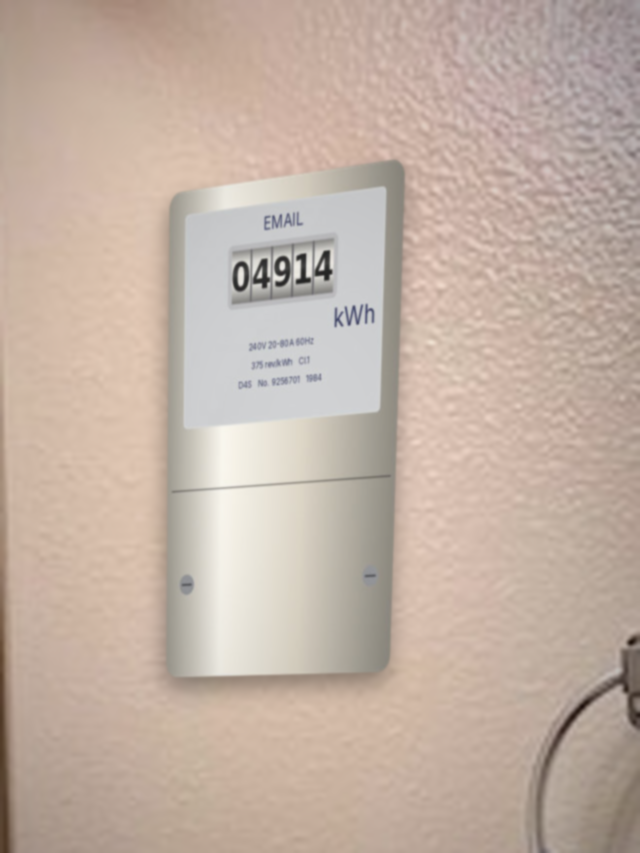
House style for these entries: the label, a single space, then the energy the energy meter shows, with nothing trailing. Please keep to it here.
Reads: 4914 kWh
